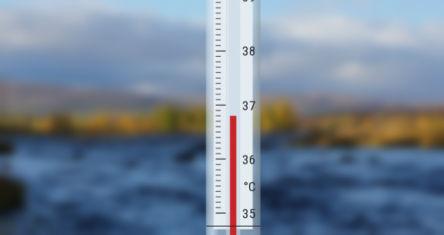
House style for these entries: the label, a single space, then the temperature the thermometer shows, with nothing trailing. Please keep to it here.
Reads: 36.8 °C
